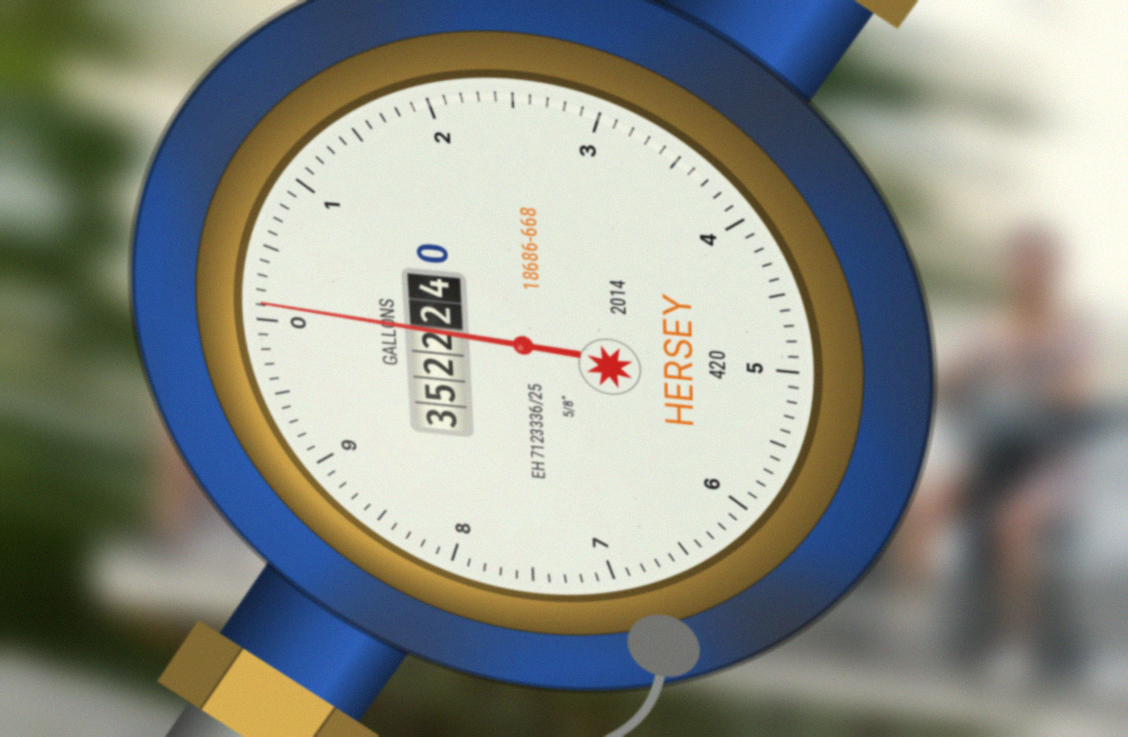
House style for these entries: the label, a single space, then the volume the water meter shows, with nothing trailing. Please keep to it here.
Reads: 3522240.1 gal
